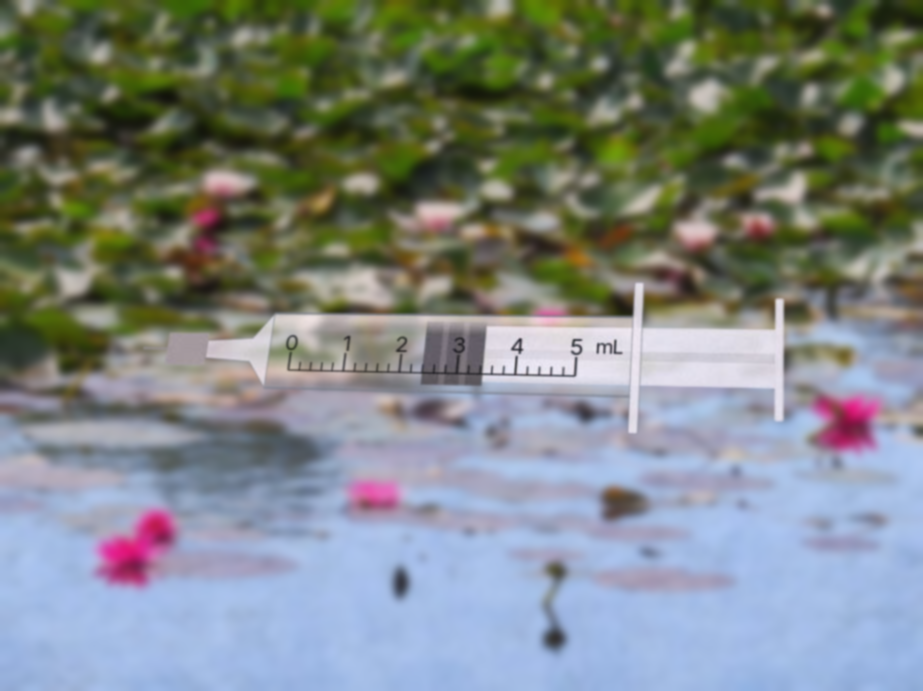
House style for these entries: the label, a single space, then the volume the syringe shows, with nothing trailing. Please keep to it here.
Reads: 2.4 mL
